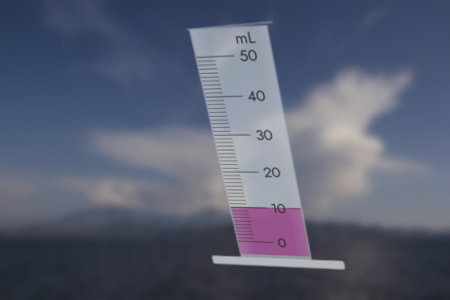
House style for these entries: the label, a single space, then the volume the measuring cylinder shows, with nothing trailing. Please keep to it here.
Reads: 10 mL
